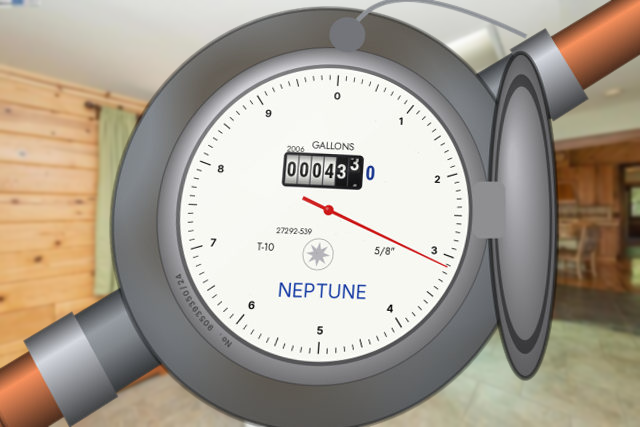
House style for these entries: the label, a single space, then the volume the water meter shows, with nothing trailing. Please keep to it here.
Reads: 4333.1 gal
